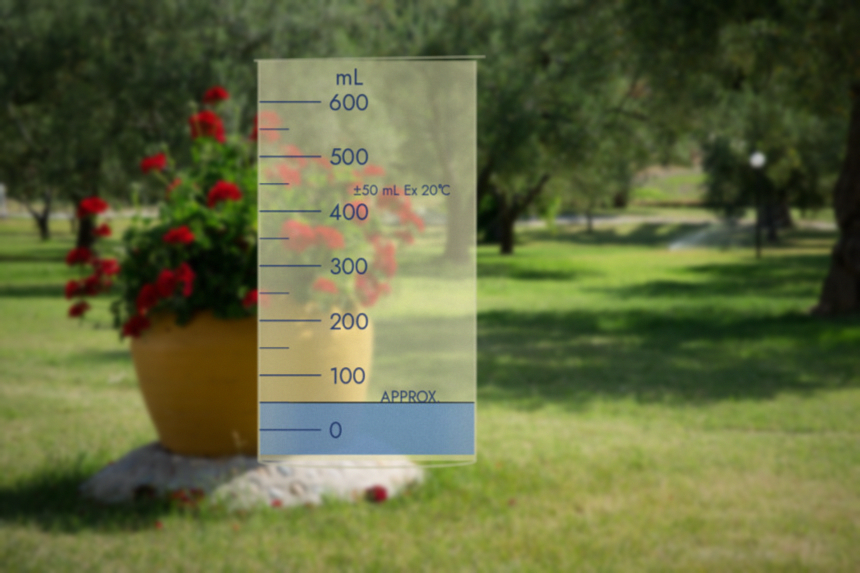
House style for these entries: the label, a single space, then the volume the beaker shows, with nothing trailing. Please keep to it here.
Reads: 50 mL
